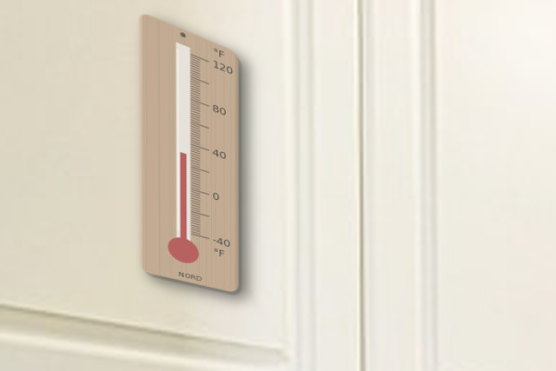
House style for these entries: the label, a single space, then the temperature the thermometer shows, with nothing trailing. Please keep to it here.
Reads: 30 °F
